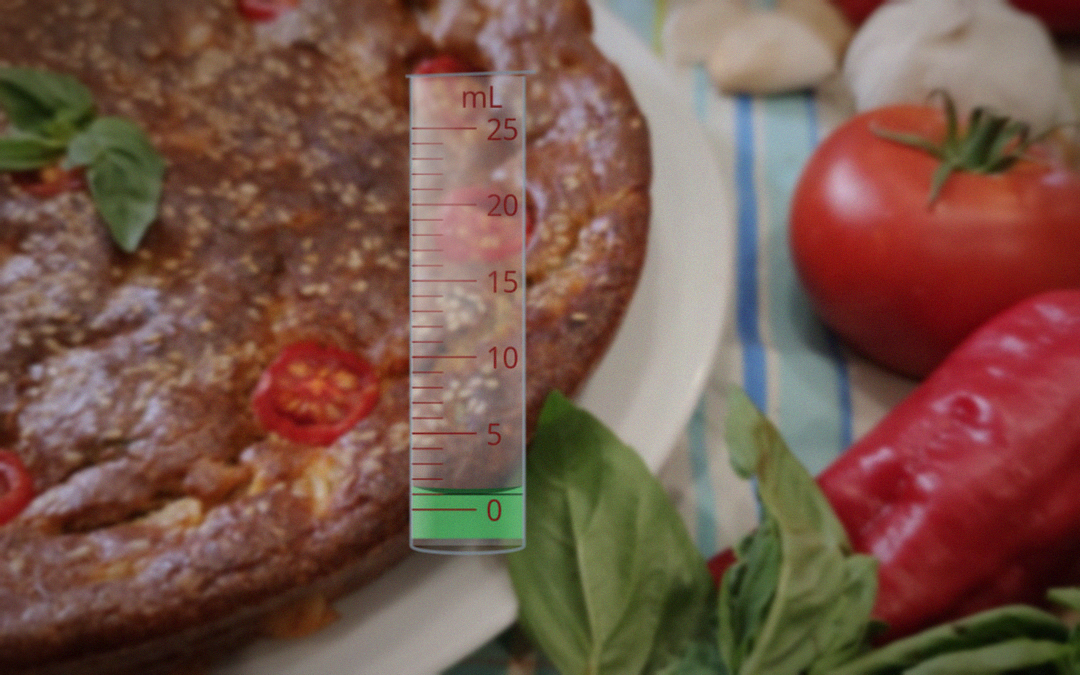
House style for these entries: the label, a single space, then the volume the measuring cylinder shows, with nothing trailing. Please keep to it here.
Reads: 1 mL
